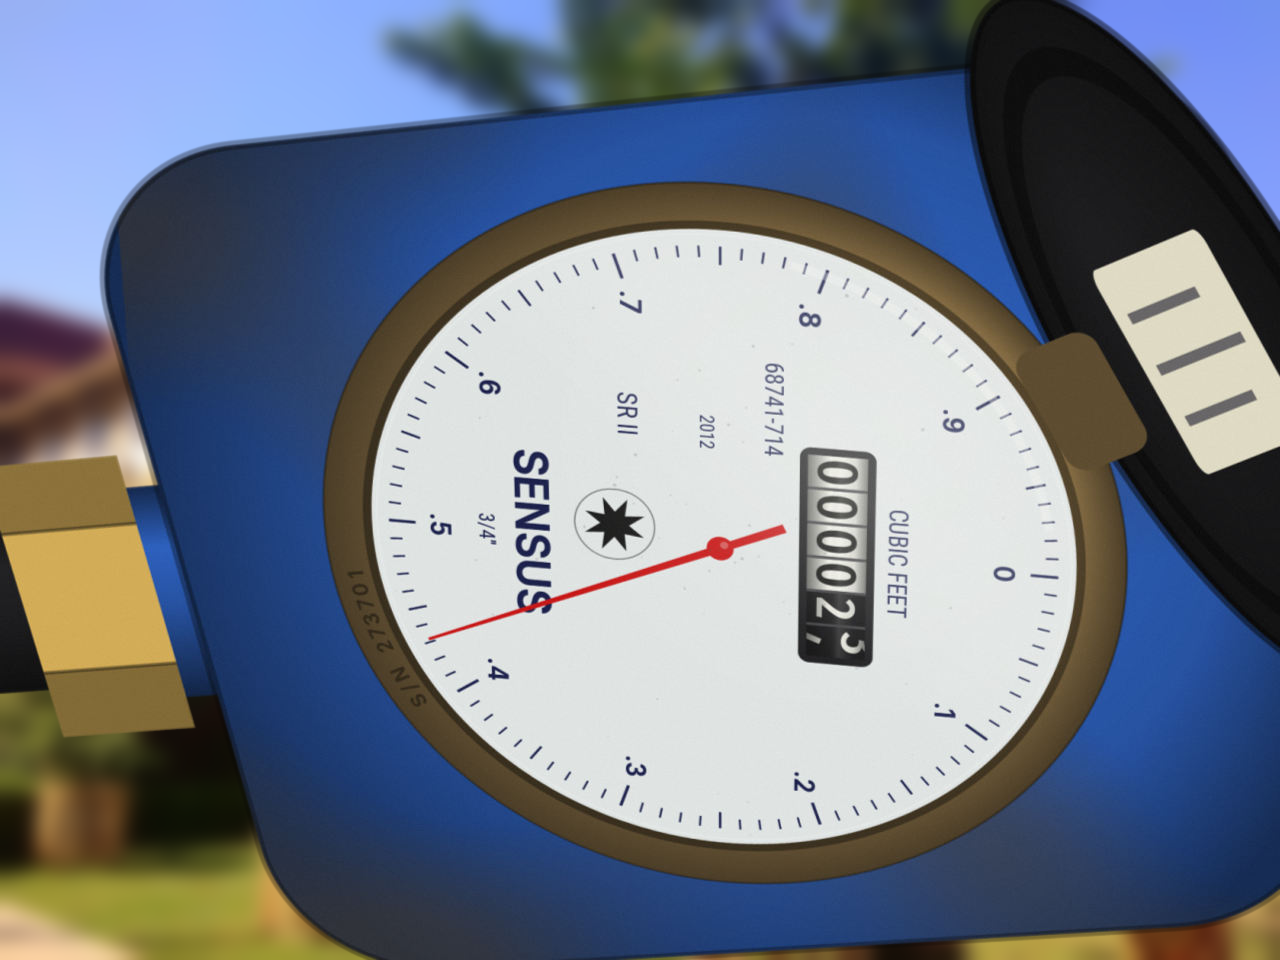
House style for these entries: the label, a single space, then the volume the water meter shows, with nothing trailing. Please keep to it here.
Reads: 23.43 ft³
